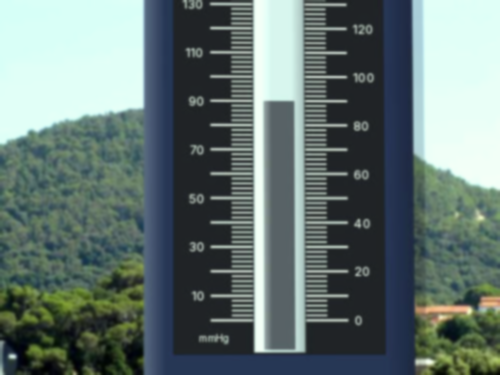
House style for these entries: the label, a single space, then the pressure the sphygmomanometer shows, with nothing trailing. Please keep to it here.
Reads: 90 mmHg
